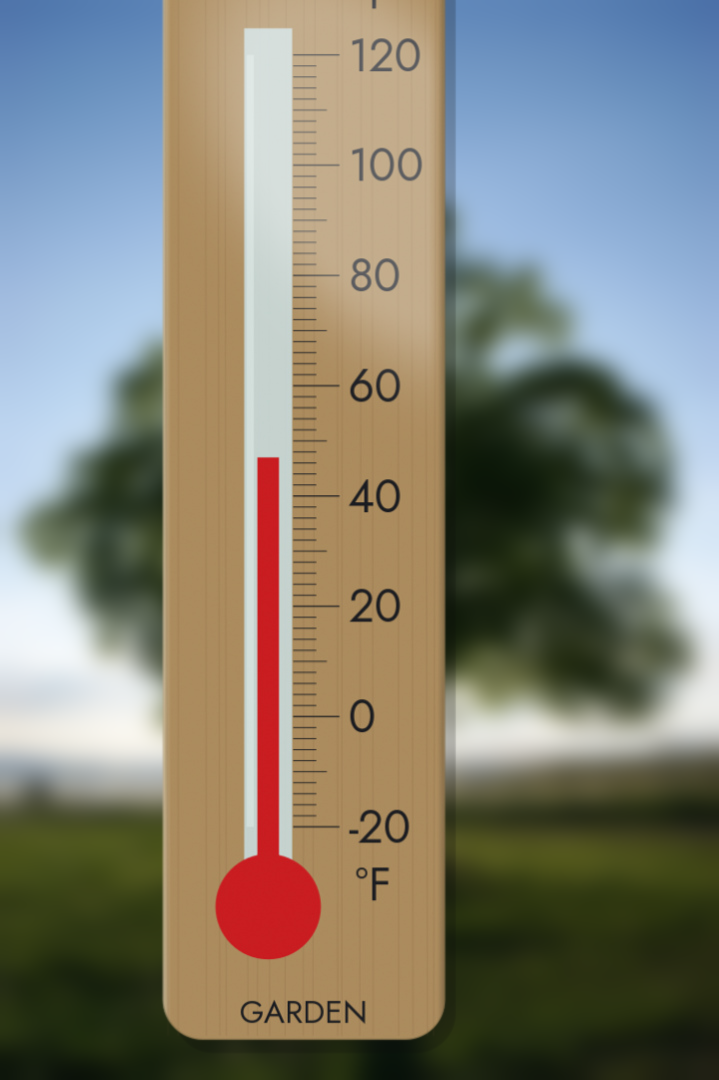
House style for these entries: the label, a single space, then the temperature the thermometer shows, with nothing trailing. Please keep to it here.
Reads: 47 °F
